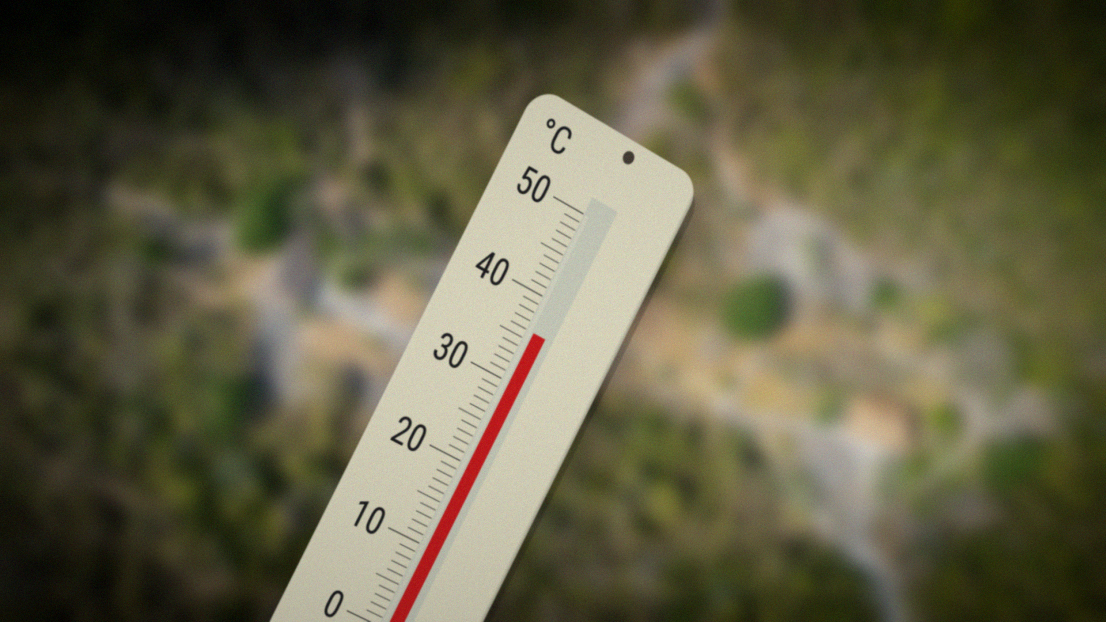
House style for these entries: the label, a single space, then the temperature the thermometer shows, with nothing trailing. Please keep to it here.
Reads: 36 °C
